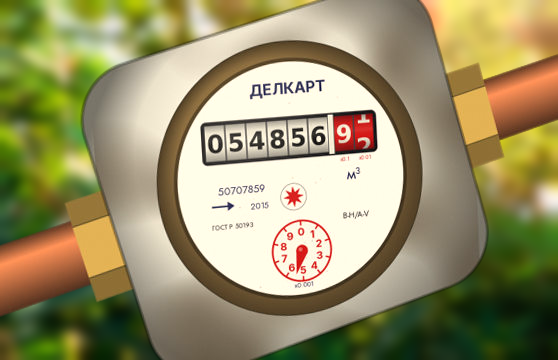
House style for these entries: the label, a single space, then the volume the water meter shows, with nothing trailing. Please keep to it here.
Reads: 54856.915 m³
